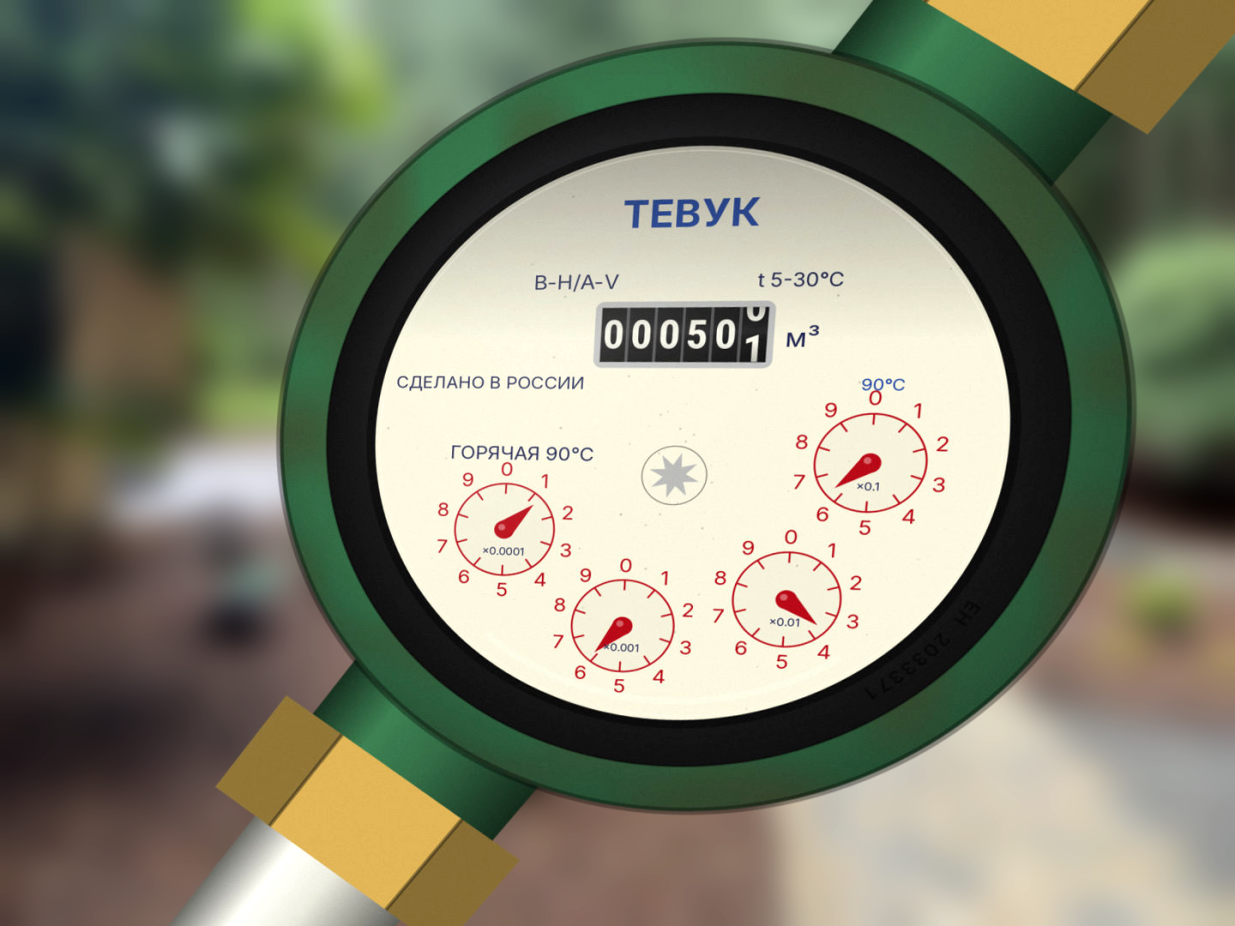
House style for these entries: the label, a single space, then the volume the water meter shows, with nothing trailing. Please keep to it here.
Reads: 500.6361 m³
